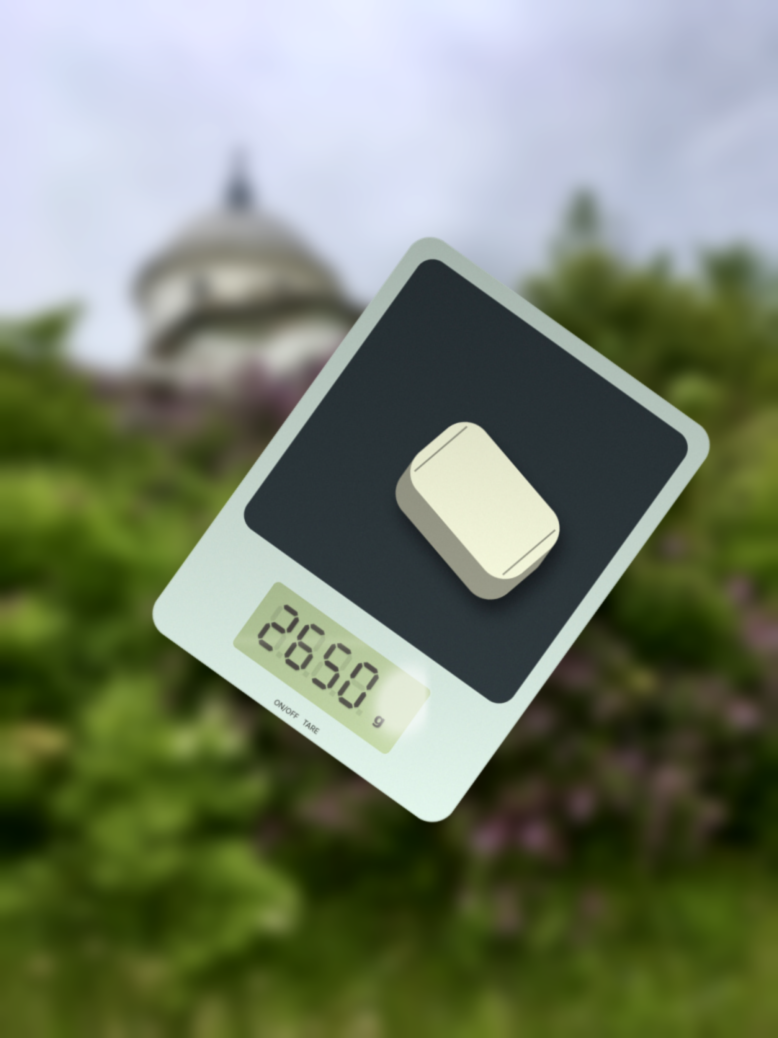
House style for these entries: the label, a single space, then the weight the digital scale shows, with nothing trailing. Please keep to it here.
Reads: 2650 g
